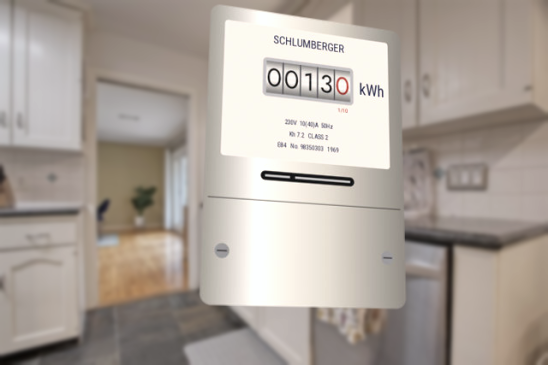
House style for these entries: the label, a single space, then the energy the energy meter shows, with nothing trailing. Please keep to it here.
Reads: 13.0 kWh
